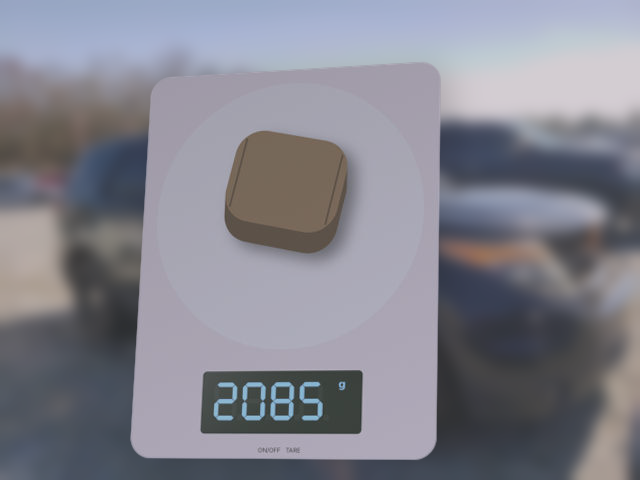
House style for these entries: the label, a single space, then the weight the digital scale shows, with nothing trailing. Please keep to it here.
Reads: 2085 g
